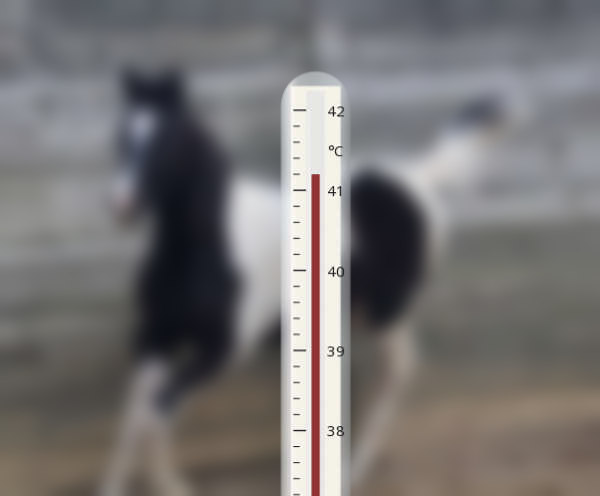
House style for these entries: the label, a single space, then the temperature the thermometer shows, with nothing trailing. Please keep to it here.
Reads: 41.2 °C
